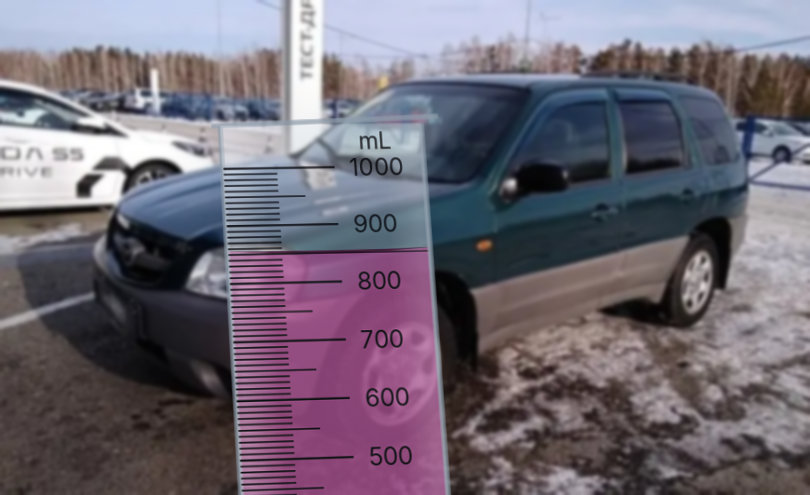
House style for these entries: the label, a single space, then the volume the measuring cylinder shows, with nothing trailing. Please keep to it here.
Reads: 850 mL
